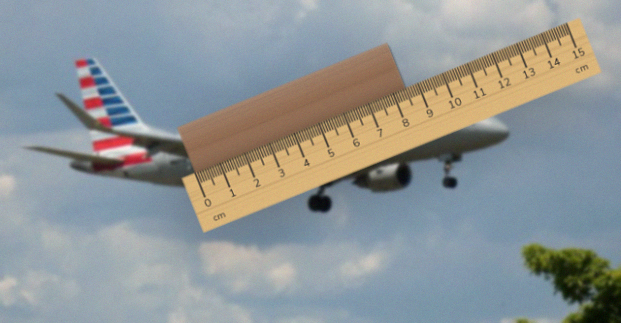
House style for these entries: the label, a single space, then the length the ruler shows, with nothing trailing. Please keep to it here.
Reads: 8.5 cm
